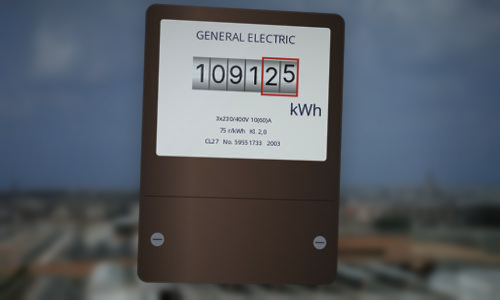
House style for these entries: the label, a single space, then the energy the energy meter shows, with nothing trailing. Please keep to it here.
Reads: 1091.25 kWh
